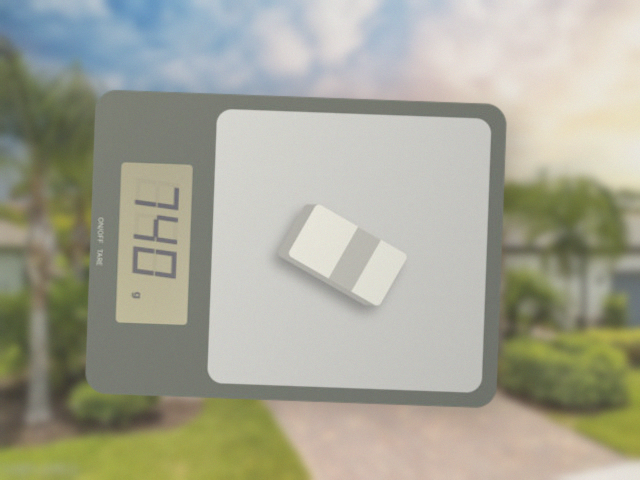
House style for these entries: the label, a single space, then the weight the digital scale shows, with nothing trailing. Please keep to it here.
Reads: 740 g
